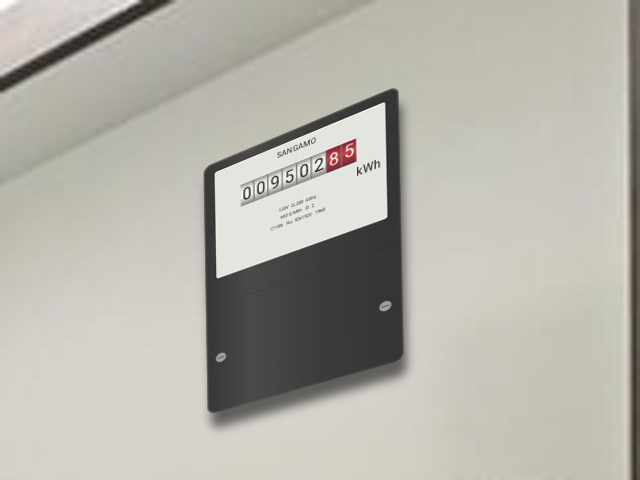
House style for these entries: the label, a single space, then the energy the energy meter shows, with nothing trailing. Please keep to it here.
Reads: 9502.85 kWh
